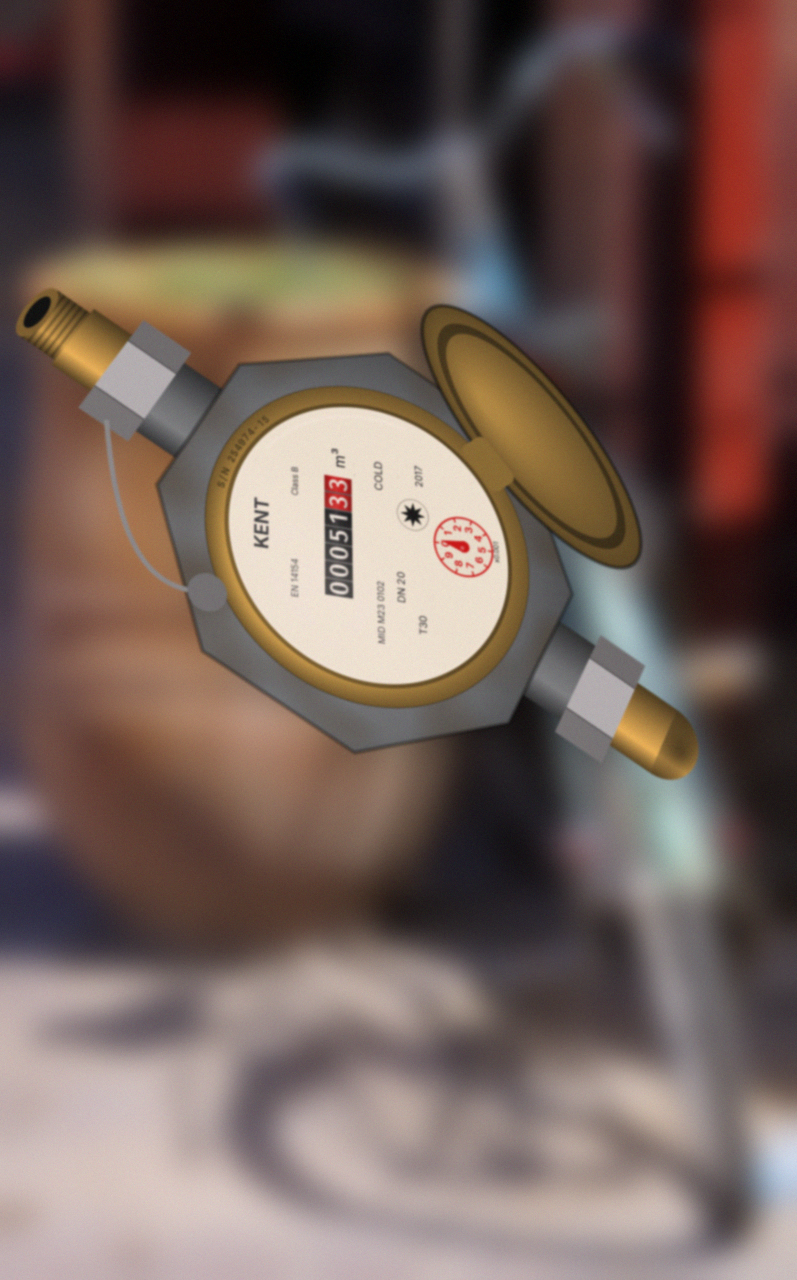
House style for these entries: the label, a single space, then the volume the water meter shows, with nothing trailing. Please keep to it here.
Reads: 51.330 m³
